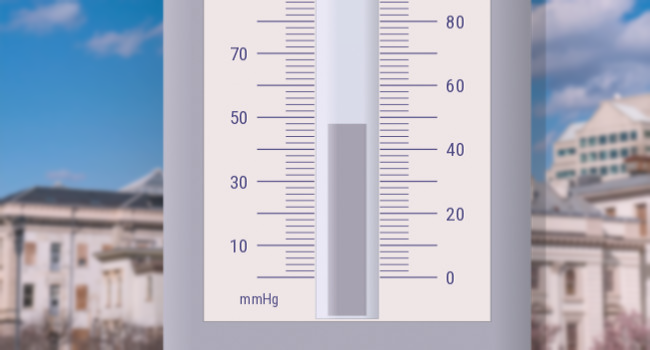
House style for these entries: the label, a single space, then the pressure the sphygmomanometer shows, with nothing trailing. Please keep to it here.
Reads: 48 mmHg
